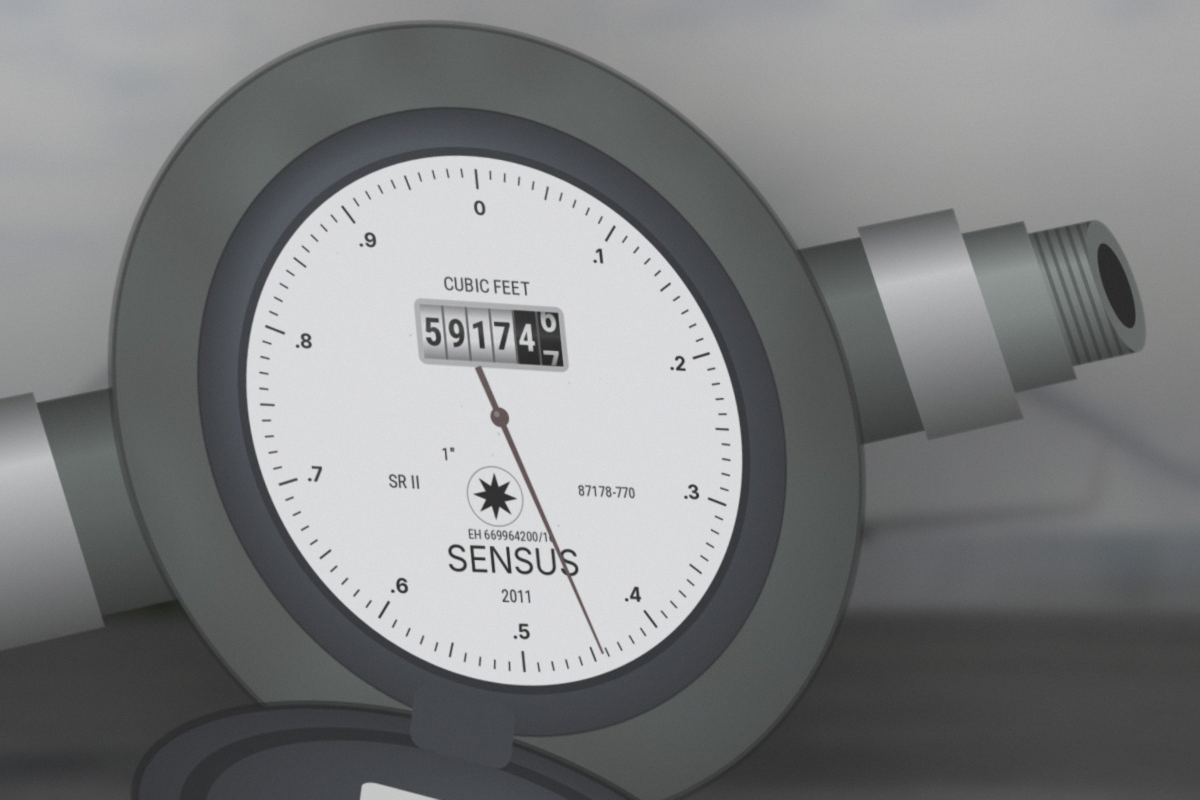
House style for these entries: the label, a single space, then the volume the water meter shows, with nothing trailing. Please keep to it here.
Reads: 591746.44 ft³
